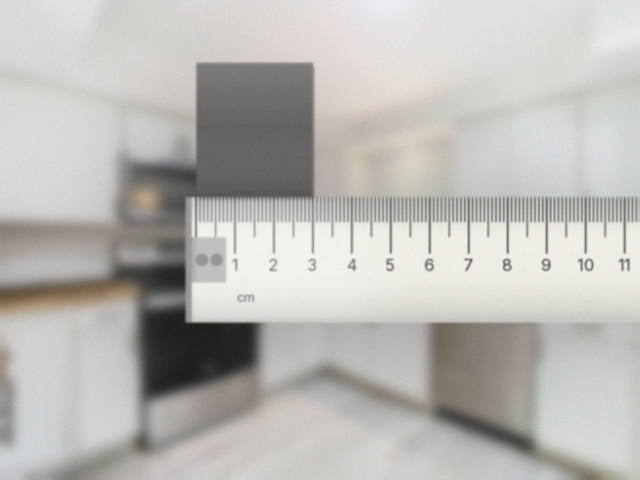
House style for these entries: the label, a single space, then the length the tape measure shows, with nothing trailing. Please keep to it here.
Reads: 3 cm
